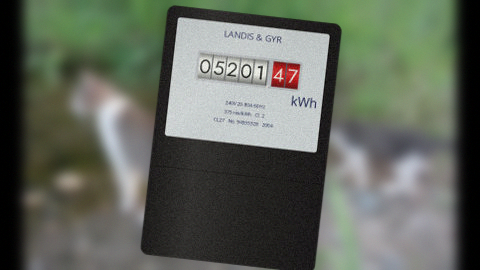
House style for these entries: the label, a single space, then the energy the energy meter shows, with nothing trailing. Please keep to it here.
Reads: 5201.47 kWh
